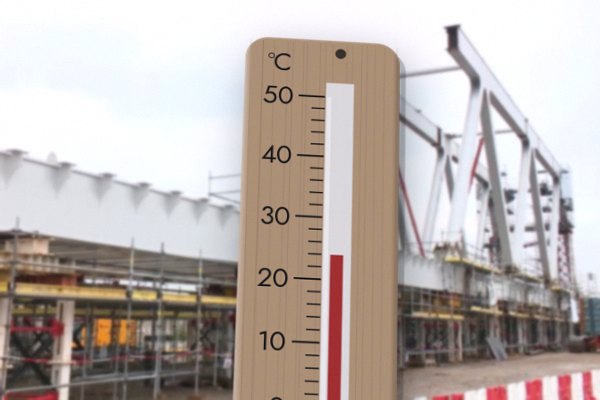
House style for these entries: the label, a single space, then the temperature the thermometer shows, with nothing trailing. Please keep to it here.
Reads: 24 °C
